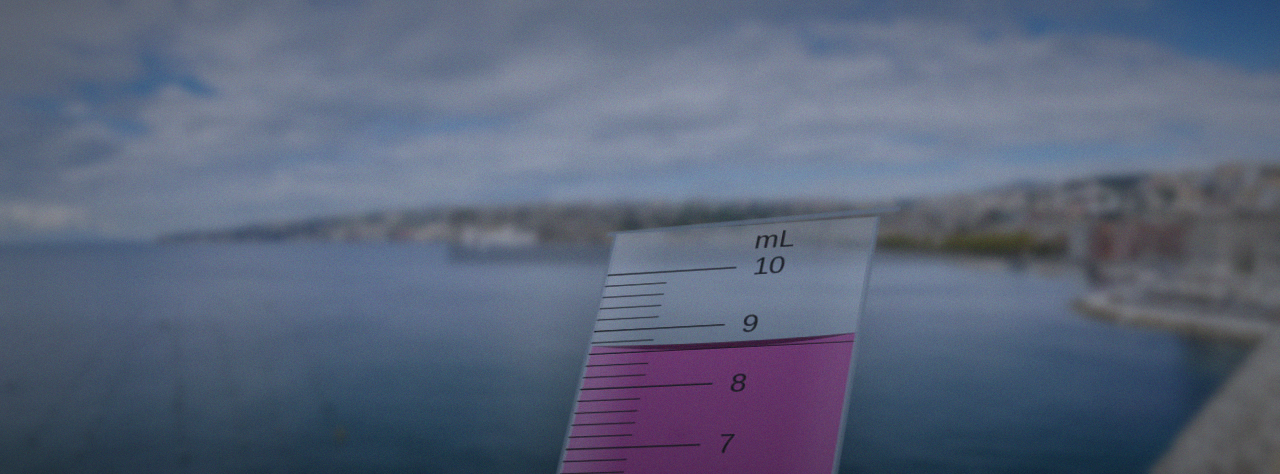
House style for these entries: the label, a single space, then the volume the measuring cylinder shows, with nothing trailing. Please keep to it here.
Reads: 8.6 mL
